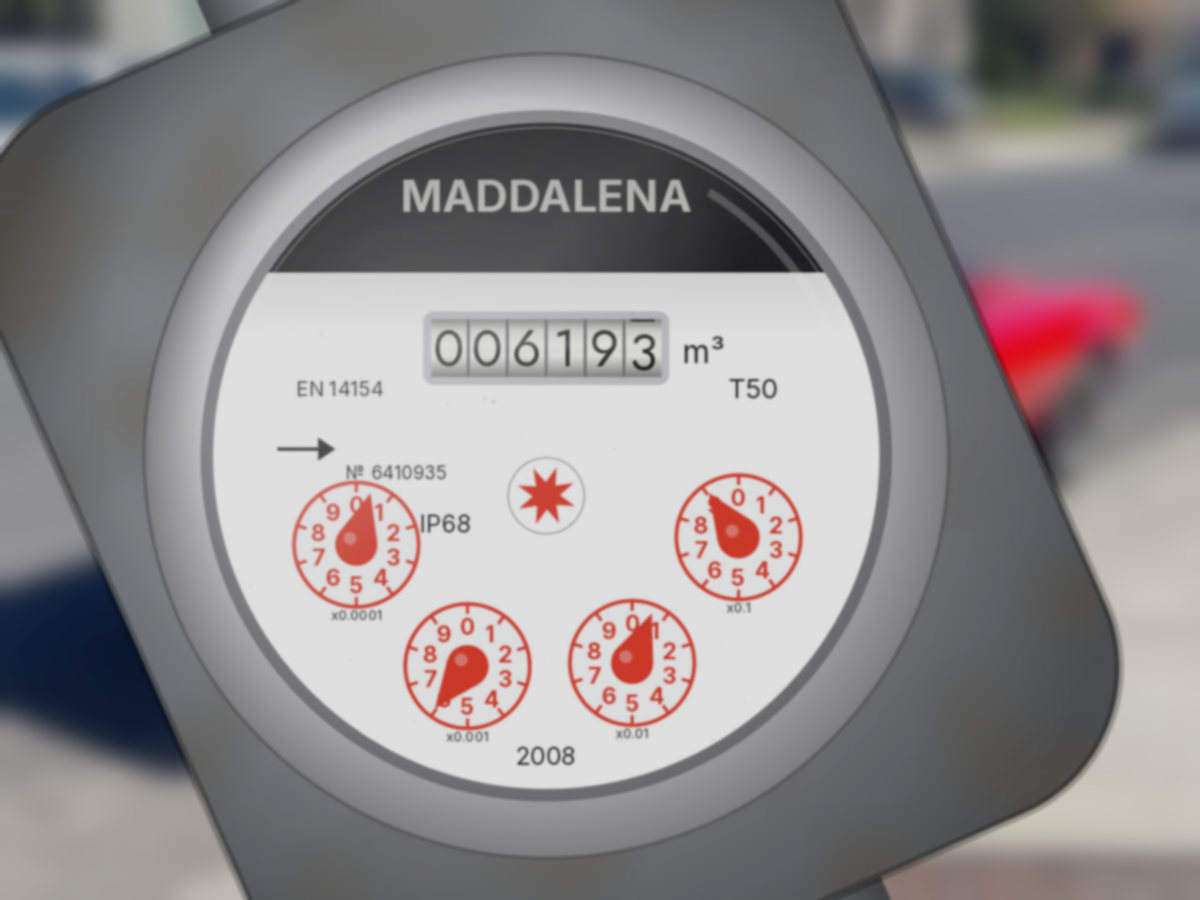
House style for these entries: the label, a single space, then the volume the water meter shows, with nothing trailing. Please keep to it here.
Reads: 6192.9060 m³
